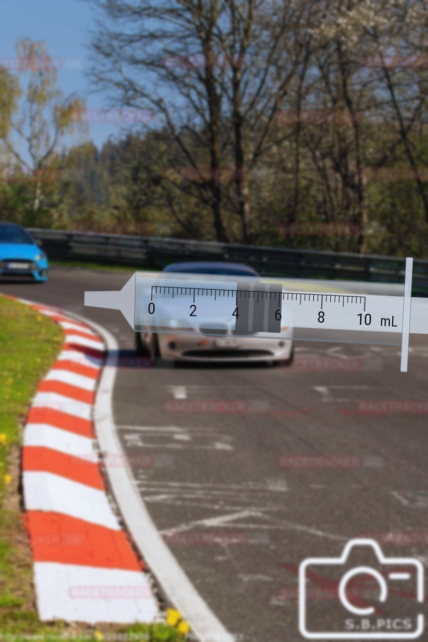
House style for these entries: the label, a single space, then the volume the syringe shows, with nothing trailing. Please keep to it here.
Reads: 4 mL
